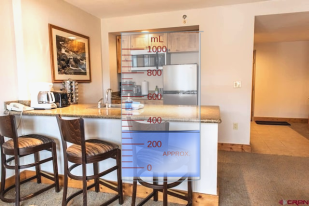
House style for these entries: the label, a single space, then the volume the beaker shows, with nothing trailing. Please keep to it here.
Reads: 300 mL
